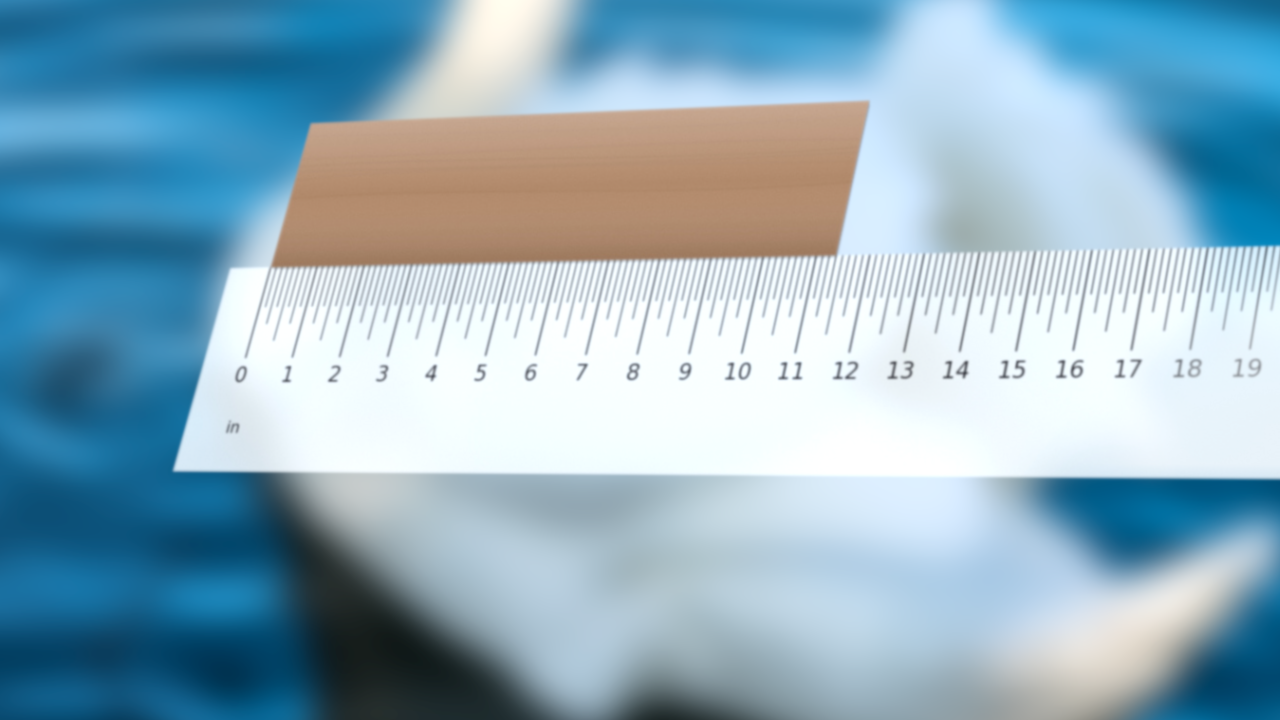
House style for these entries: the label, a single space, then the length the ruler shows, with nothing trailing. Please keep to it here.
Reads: 11.375 in
